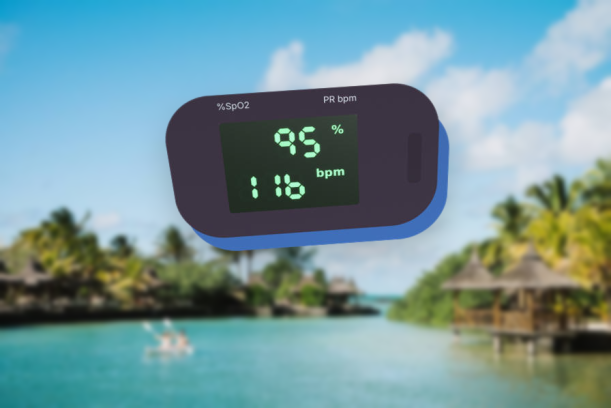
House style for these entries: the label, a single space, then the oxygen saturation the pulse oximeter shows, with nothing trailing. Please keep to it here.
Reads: 95 %
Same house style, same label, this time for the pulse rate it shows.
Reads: 116 bpm
